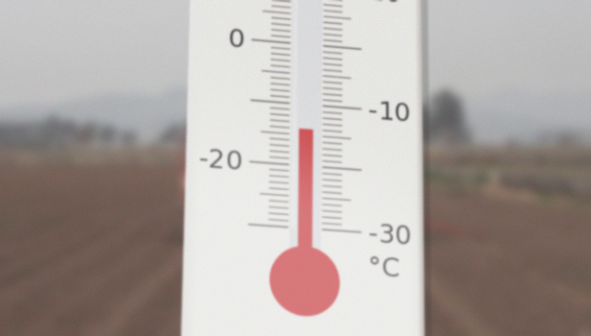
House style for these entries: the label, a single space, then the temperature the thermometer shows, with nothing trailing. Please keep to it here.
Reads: -14 °C
